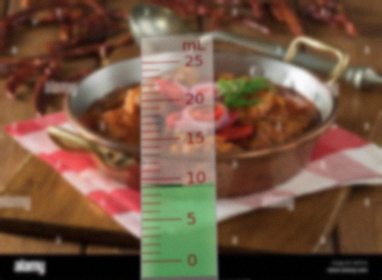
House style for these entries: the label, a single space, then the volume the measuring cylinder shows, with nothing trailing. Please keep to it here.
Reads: 9 mL
